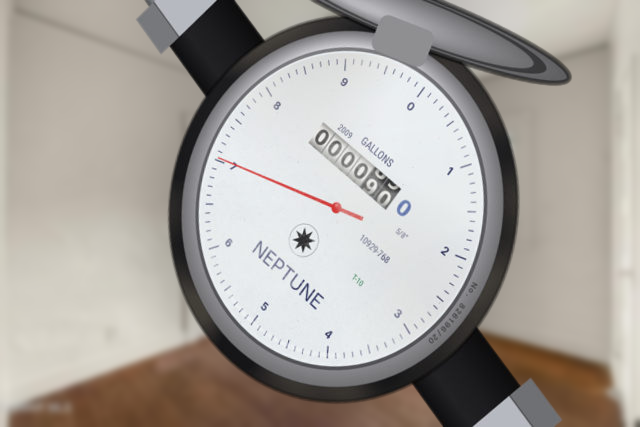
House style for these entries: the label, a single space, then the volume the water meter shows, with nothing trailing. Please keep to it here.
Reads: 897.0 gal
